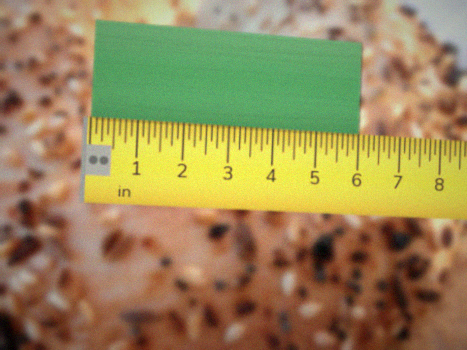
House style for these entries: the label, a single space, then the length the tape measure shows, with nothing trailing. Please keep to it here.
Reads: 6 in
